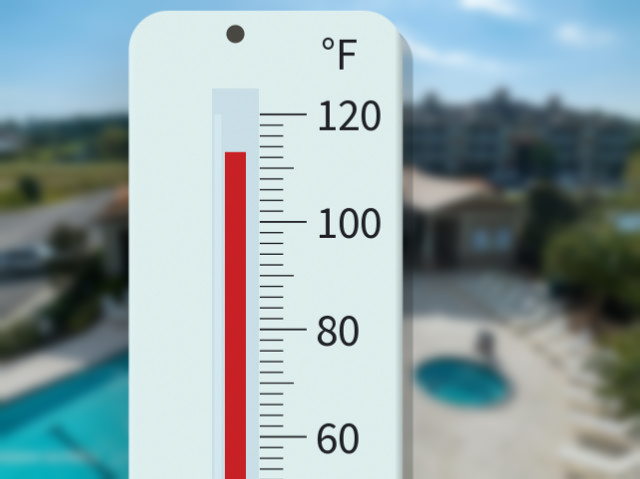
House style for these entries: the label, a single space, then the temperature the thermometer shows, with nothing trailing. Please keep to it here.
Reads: 113 °F
